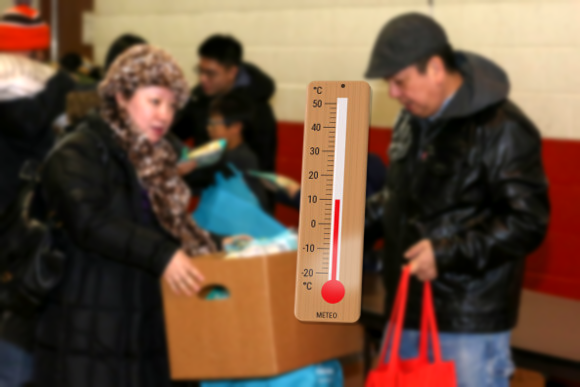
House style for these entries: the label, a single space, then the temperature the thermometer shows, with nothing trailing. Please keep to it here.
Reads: 10 °C
